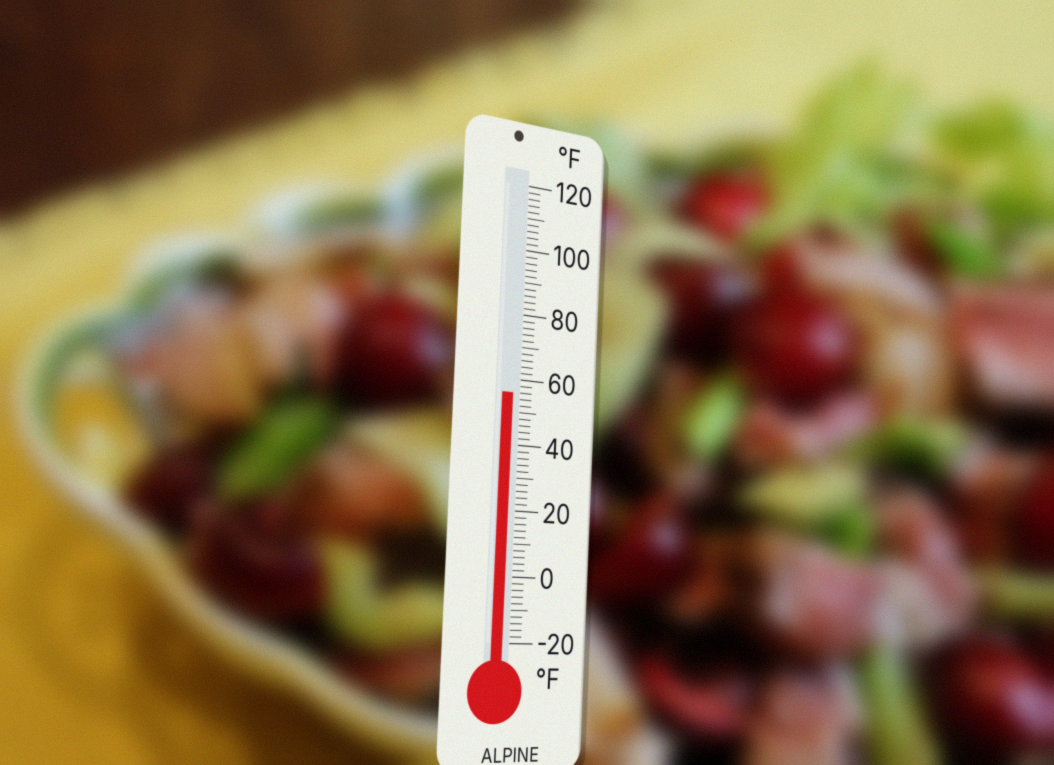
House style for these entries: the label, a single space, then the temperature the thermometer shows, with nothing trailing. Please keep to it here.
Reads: 56 °F
